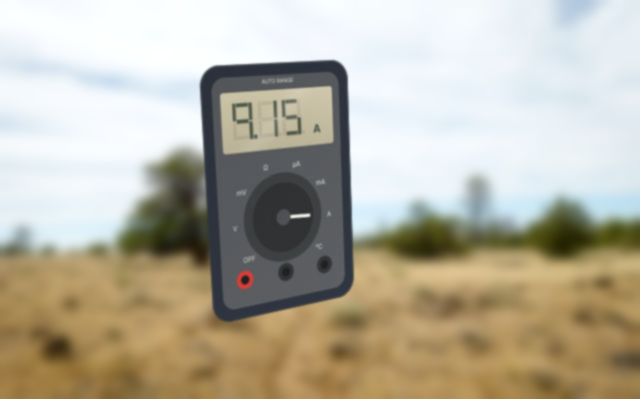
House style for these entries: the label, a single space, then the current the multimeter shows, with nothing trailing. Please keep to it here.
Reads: 9.15 A
